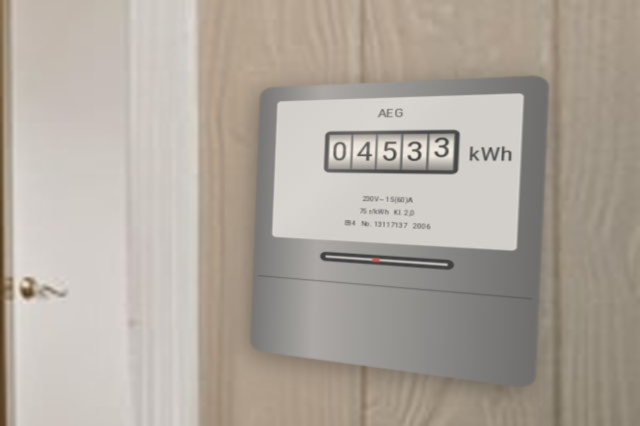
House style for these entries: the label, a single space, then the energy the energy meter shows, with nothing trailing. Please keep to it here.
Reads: 4533 kWh
